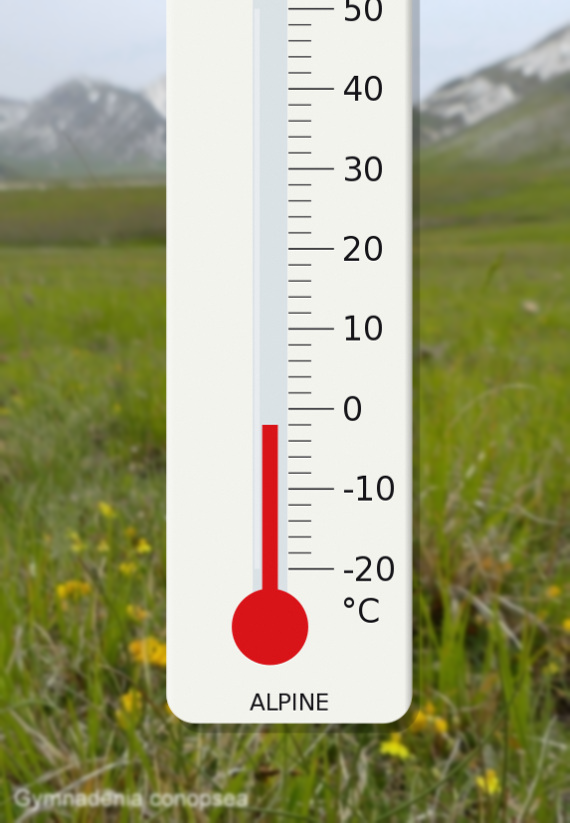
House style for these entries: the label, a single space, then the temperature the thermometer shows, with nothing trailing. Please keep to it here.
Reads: -2 °C
